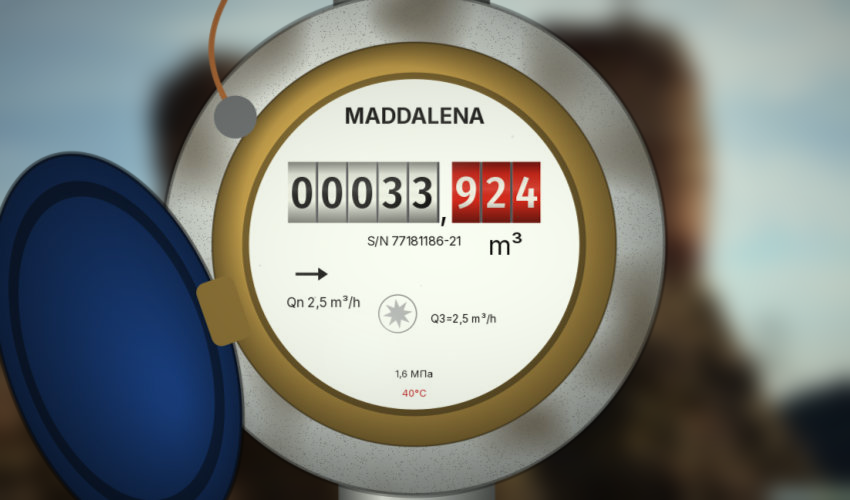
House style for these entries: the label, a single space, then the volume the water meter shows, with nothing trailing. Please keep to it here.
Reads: 33.924 m³
